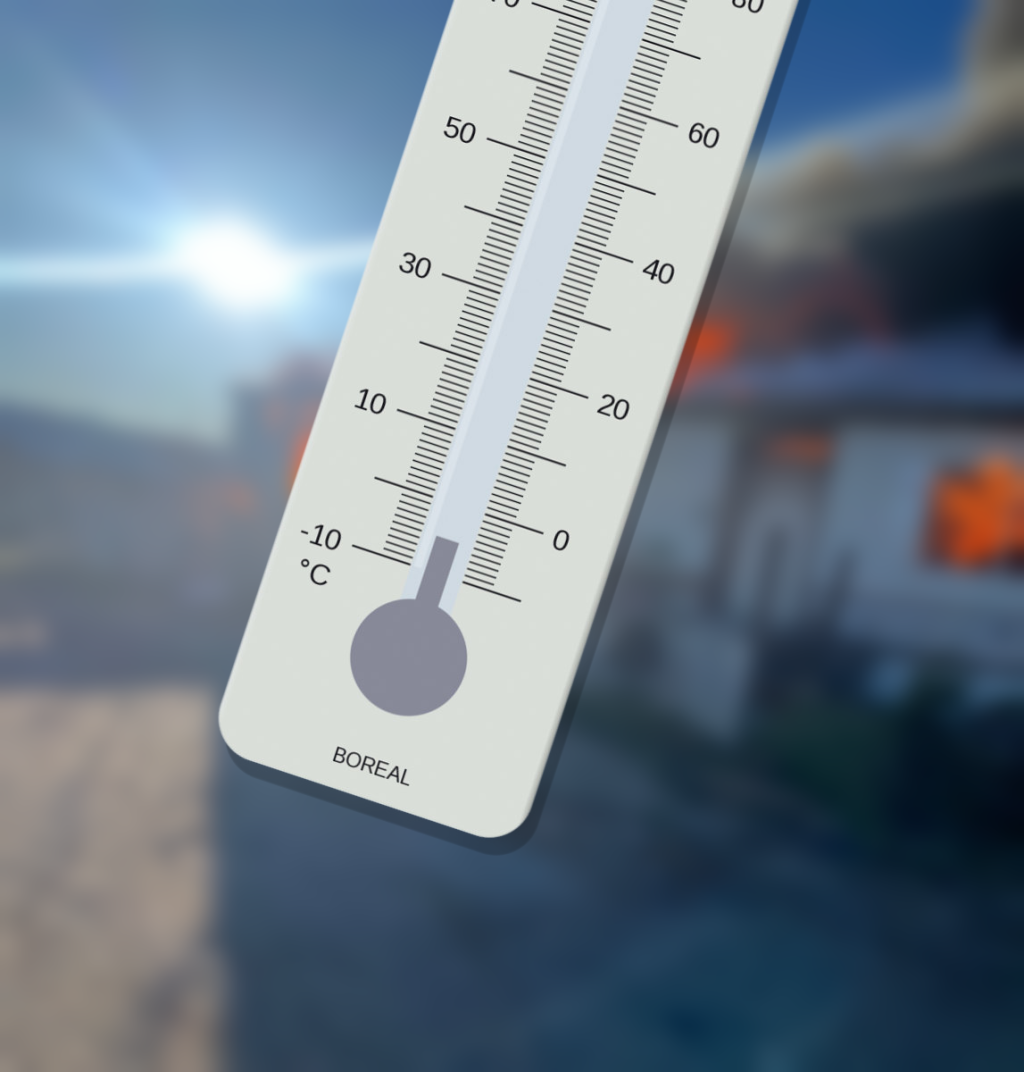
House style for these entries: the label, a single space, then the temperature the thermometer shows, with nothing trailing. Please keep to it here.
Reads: -5 °C
